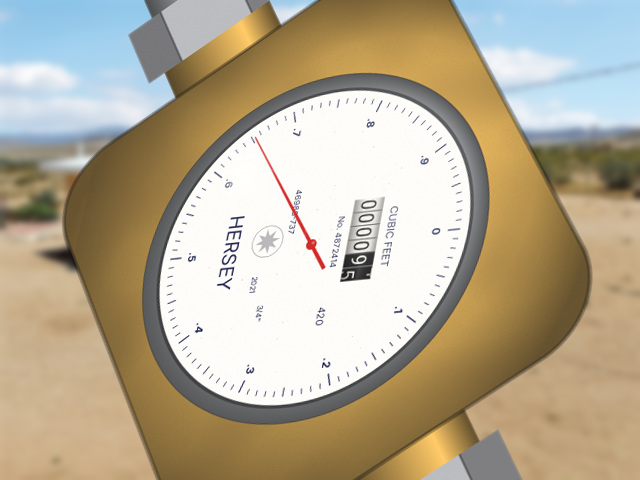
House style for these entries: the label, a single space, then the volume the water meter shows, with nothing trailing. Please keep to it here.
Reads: 94.65 ft³
